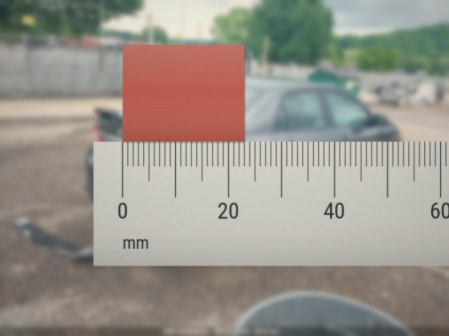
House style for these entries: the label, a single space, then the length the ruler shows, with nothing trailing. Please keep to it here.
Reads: 23 mm
